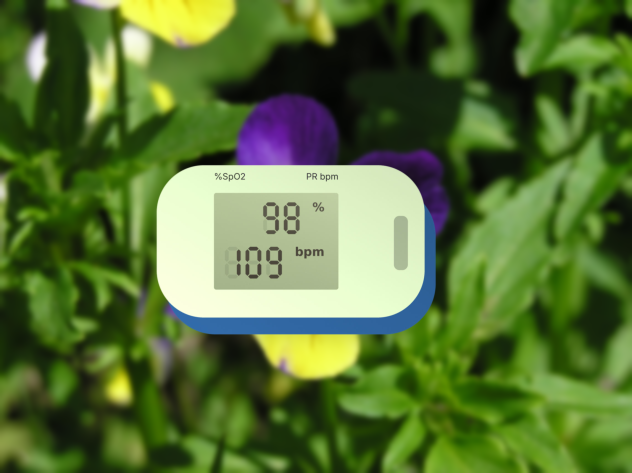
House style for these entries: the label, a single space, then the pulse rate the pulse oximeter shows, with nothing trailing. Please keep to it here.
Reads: 109 bpm
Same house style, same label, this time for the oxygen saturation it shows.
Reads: 98 %
